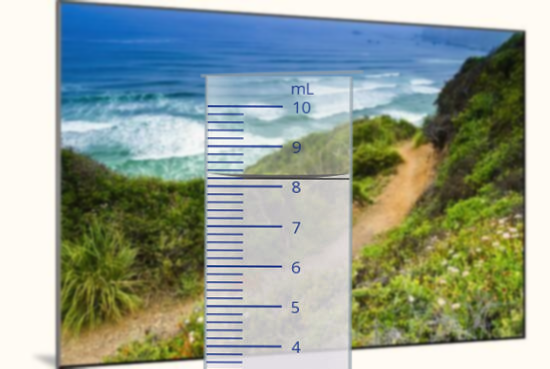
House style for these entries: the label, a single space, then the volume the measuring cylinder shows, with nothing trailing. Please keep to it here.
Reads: 8.2 mL
